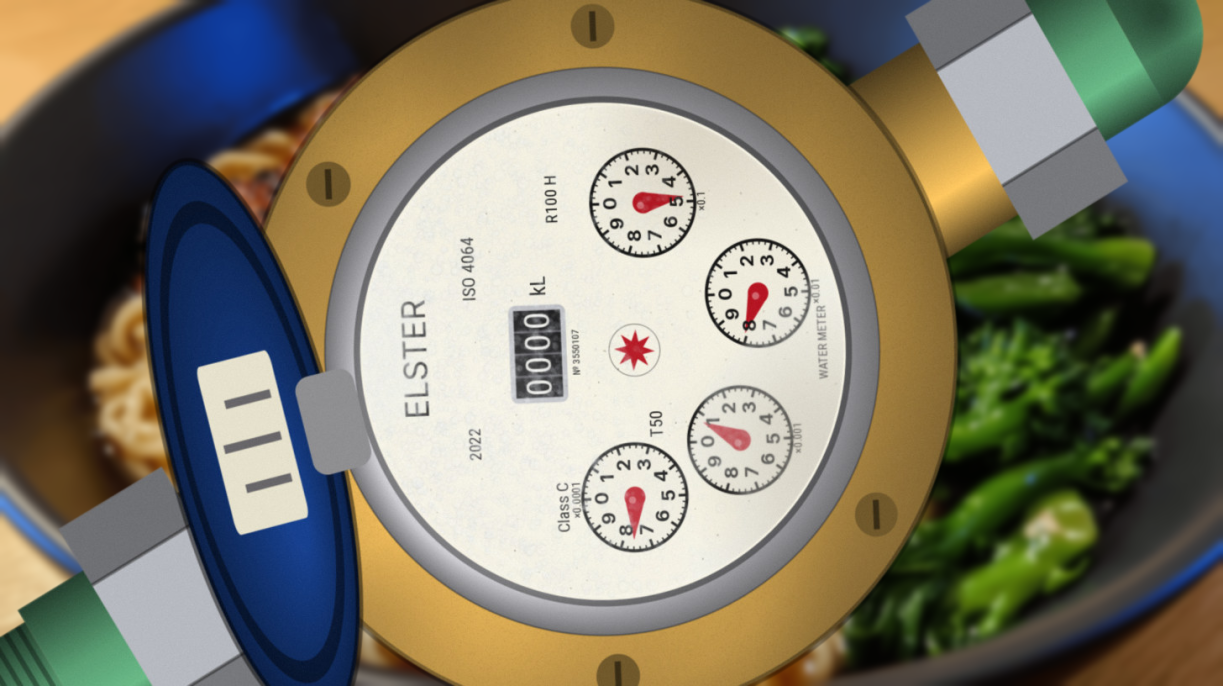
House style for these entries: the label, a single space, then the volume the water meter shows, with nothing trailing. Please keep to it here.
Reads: 0.4807 kL
